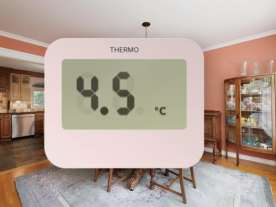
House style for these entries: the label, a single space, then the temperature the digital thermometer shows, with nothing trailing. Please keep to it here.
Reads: 4.5 °C
